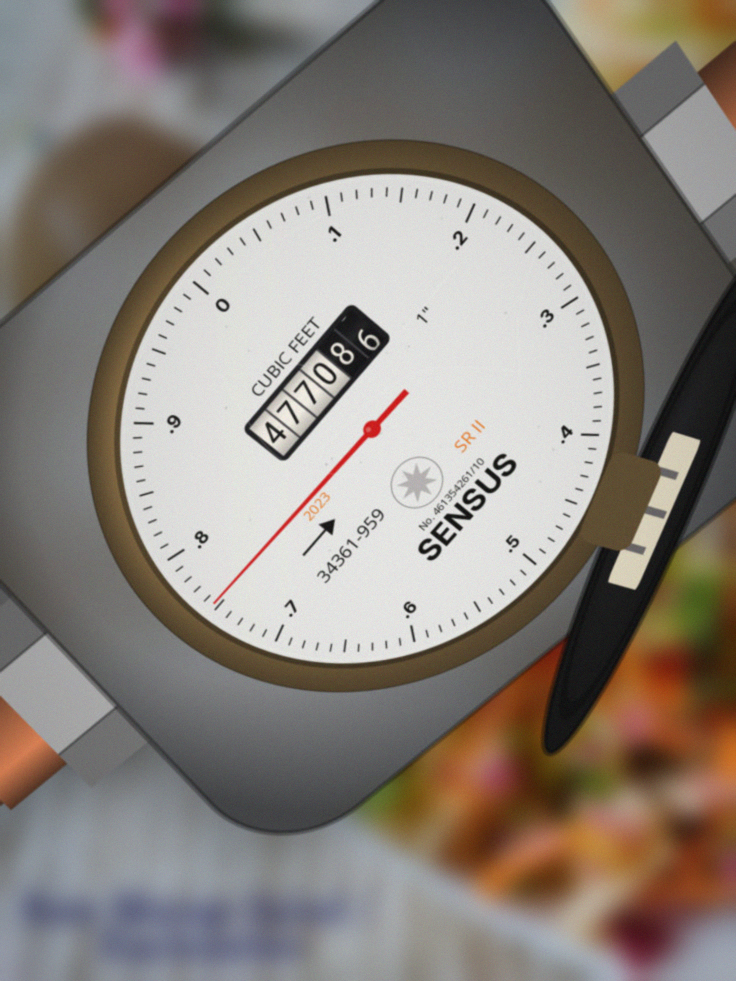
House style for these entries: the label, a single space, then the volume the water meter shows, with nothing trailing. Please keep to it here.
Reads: 477085.75 ft³
